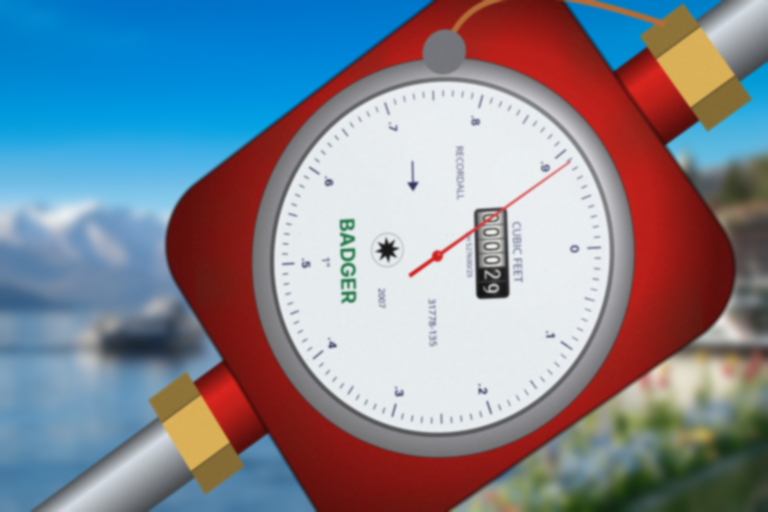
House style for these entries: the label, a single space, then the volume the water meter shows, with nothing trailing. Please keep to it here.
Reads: 28.91 ft³
